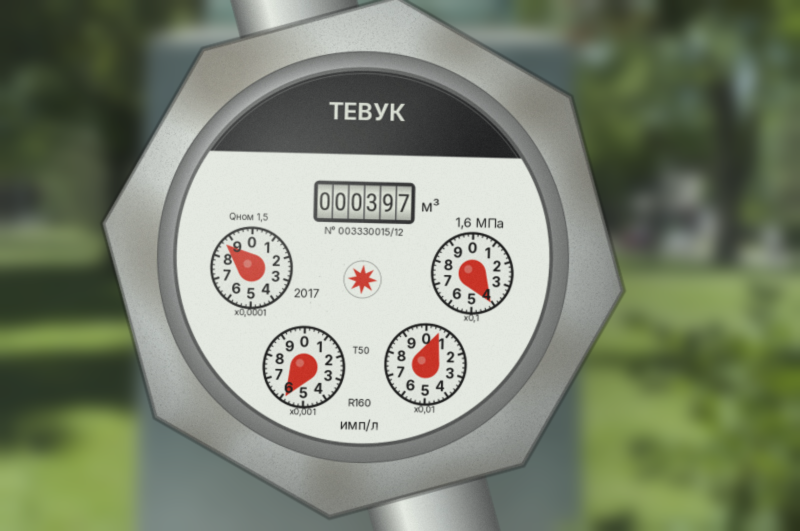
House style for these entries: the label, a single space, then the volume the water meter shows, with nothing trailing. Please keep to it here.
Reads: 397.4058 m³
